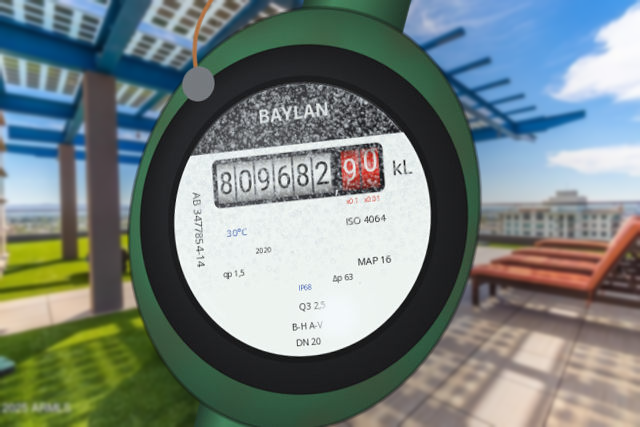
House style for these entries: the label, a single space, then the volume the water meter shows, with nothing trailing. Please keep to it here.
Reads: 809682.90 kL
